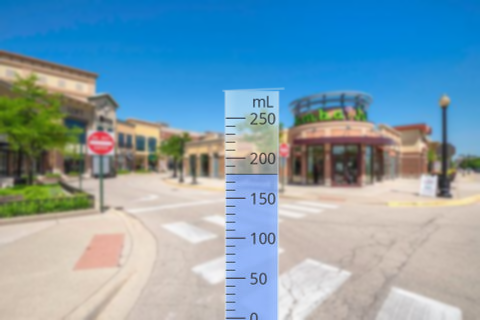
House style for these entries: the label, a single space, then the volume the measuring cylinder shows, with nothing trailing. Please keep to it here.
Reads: 180 mL
